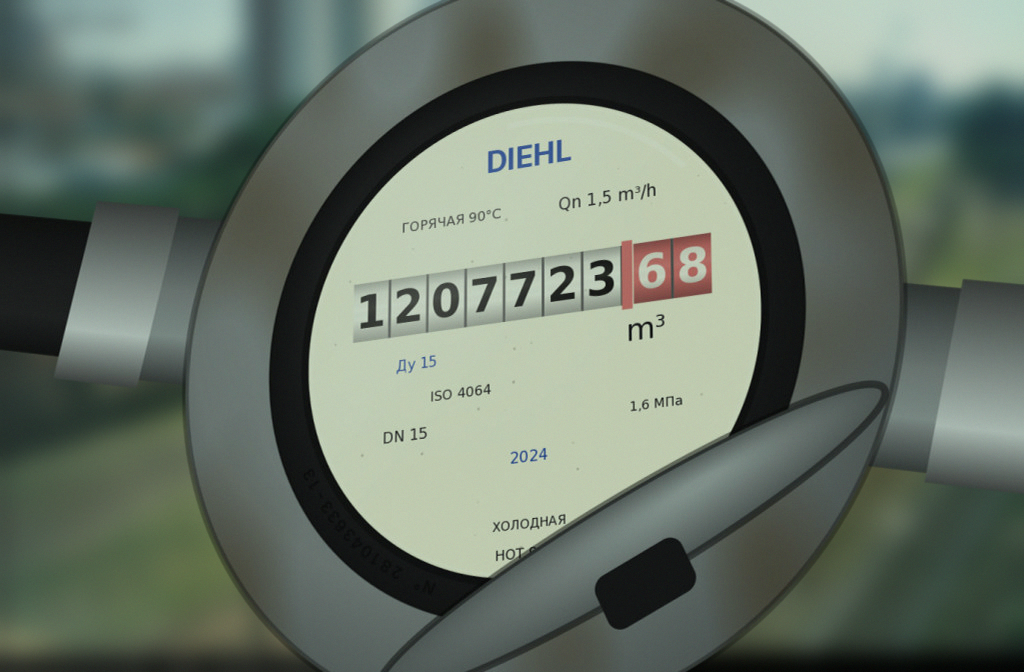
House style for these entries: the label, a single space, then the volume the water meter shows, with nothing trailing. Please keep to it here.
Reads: 1207723.68 m³
